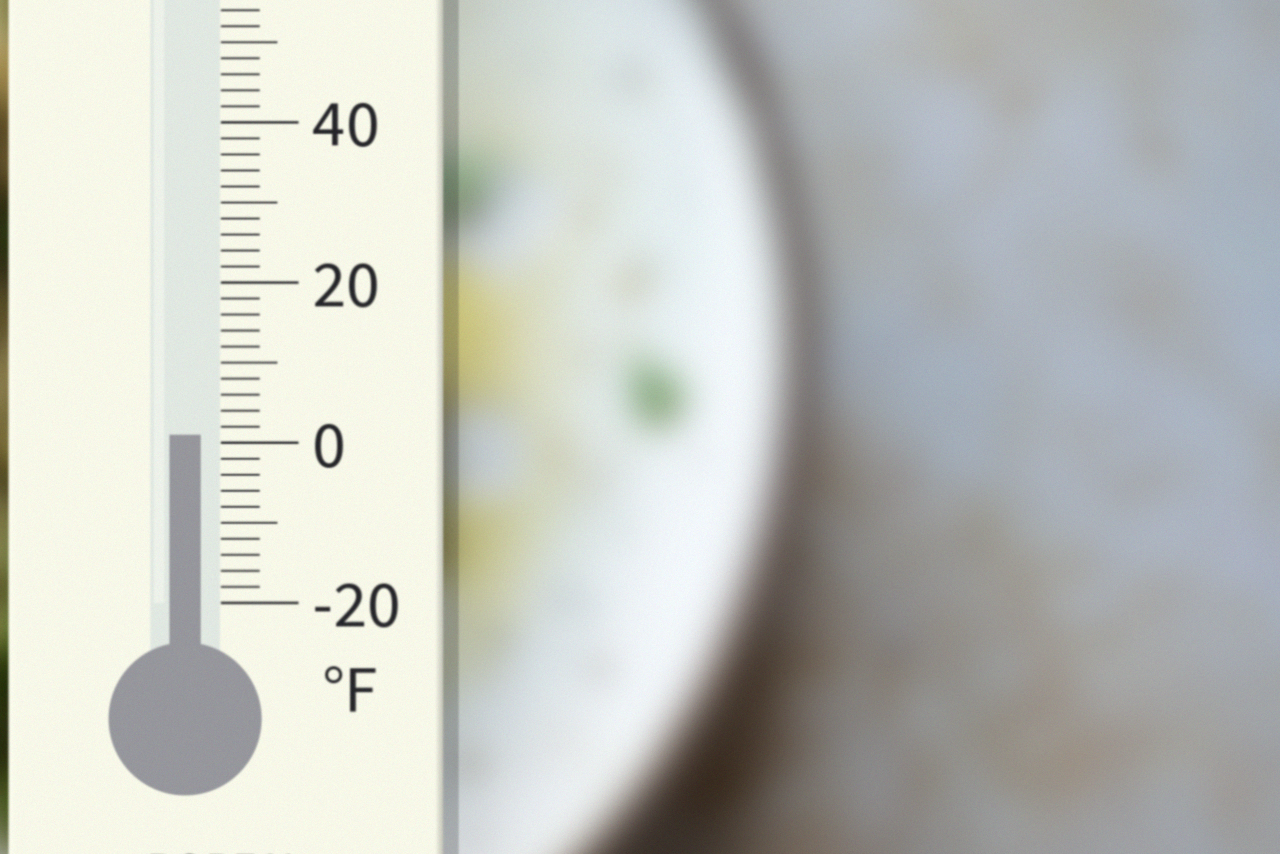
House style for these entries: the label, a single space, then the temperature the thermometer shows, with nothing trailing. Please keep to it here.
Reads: 1 °F
